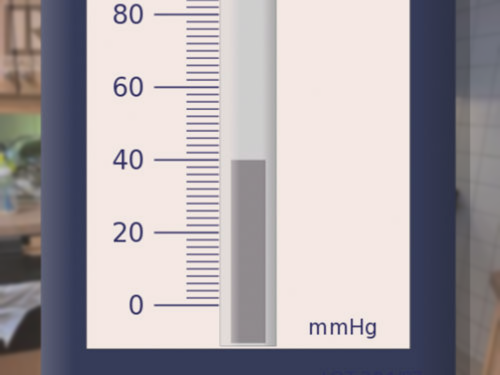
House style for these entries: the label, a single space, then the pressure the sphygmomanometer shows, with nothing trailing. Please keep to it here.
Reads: 40 mmHg
